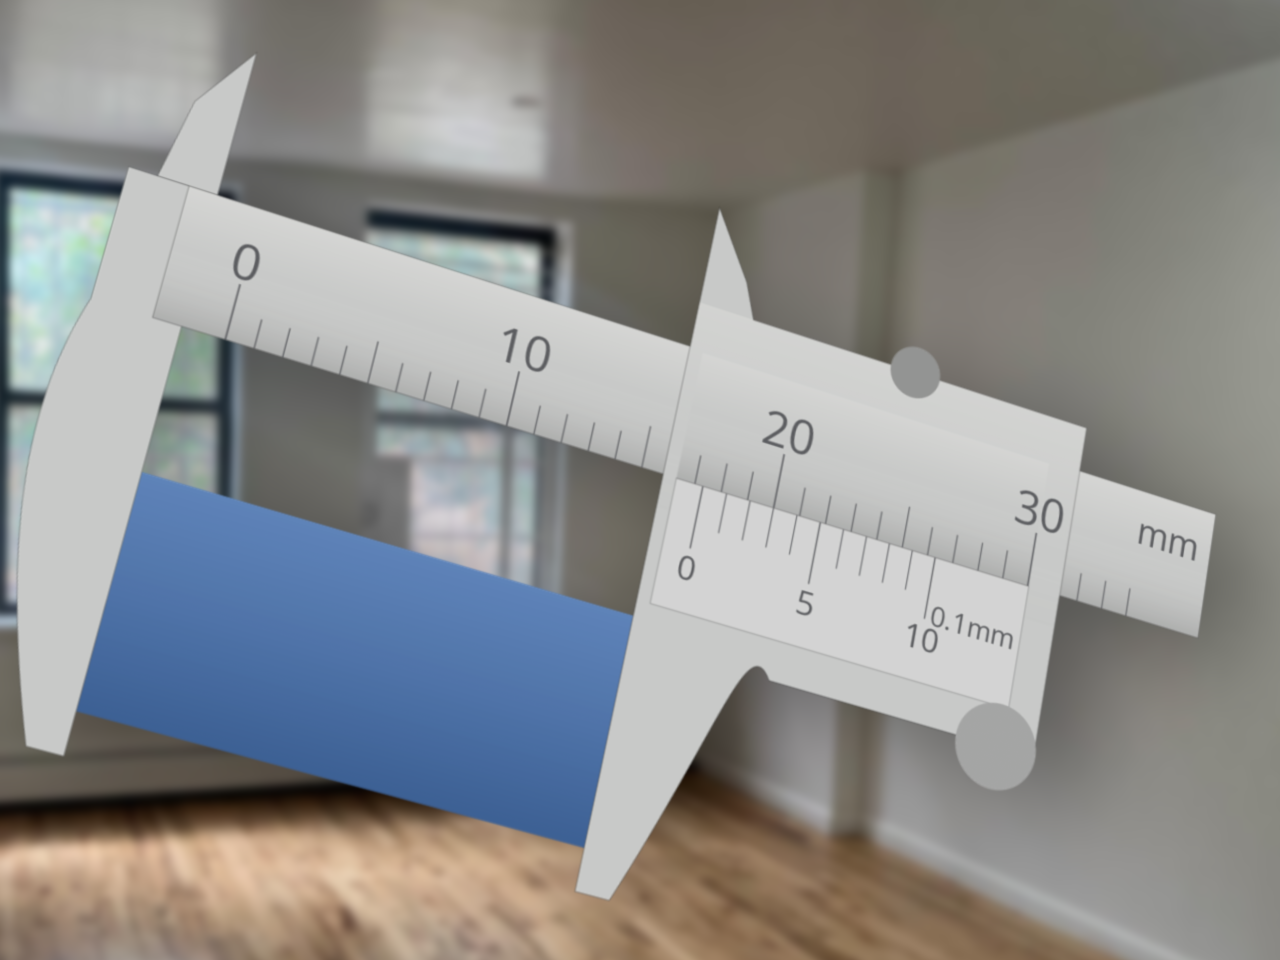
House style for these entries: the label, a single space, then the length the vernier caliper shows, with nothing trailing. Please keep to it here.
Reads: 17.3 mm
